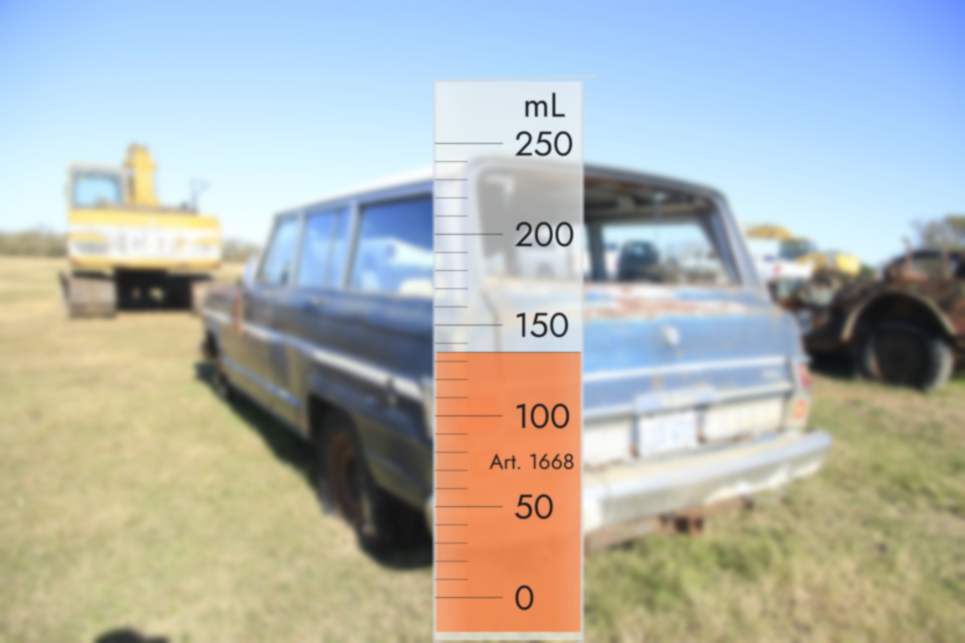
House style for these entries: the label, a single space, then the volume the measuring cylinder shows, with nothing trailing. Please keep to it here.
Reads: 135 mL
